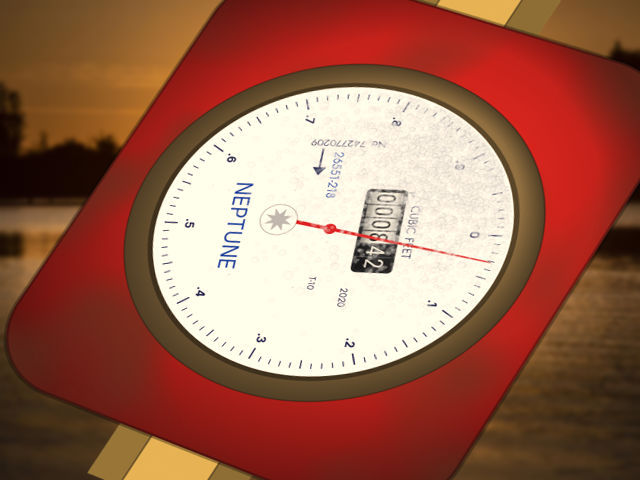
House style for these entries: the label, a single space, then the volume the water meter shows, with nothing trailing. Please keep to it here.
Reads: 842.03 ft³
